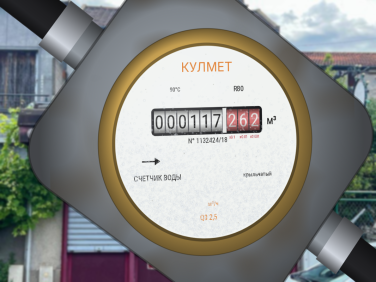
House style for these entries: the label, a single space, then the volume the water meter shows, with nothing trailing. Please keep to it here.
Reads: 117.262 m³
